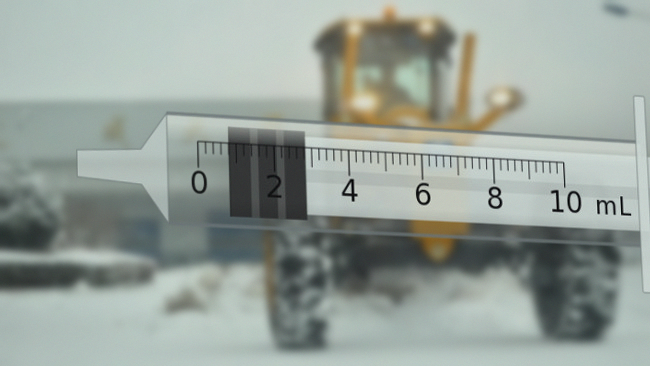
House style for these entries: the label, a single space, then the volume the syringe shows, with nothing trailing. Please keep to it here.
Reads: 0.8 mL
